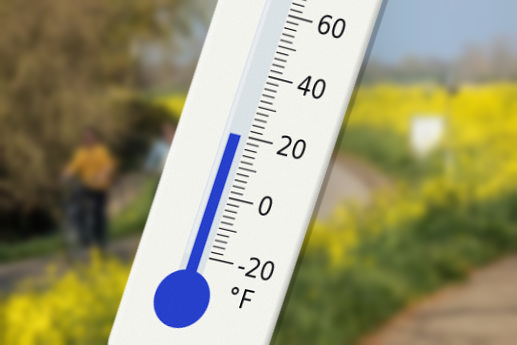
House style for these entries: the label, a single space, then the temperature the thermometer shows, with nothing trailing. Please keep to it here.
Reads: 20 °F
